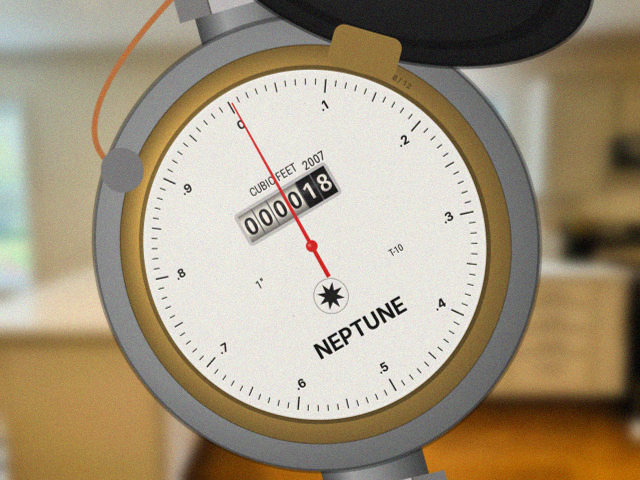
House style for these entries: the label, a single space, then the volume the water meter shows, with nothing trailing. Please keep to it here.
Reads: 18.00 ft³
